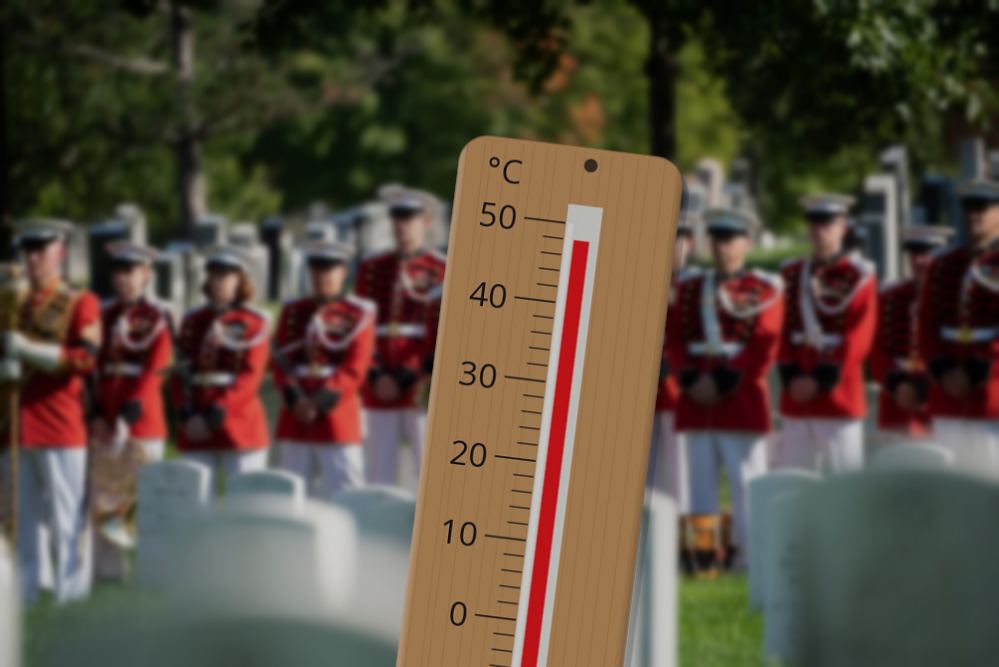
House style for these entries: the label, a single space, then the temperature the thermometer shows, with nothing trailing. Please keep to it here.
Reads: 48 °C
